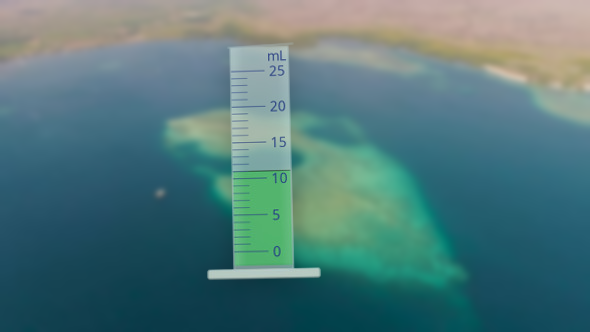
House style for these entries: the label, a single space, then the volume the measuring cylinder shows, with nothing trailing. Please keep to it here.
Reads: 11 mL
